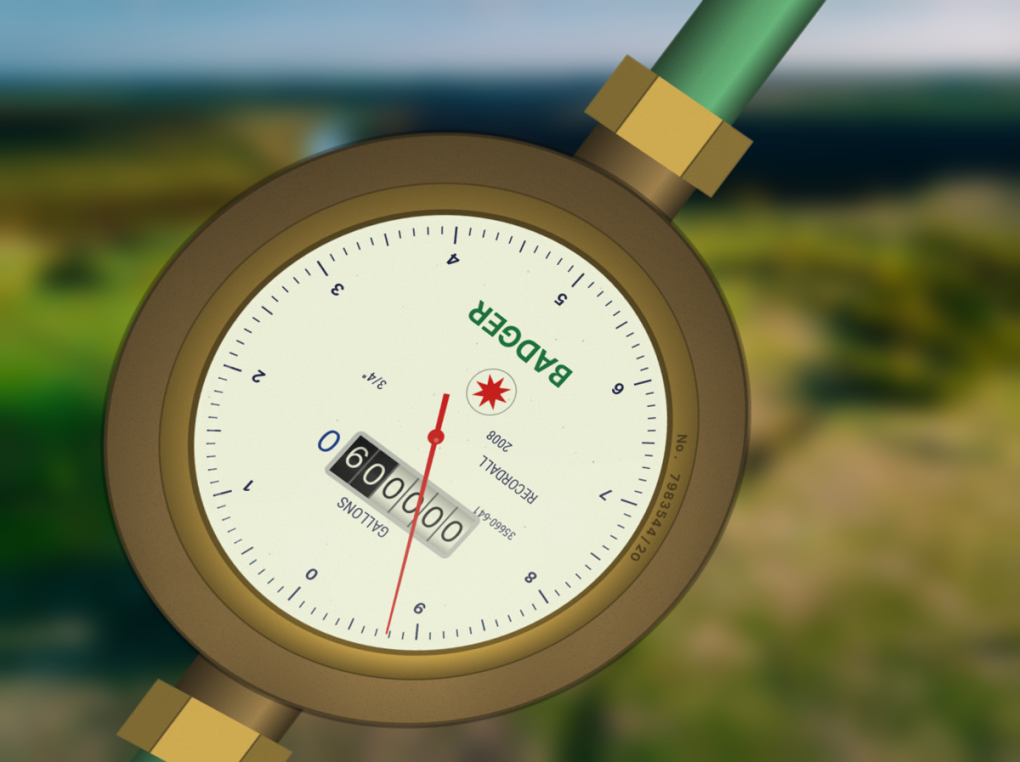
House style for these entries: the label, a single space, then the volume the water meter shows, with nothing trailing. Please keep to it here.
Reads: 89.2 gal
